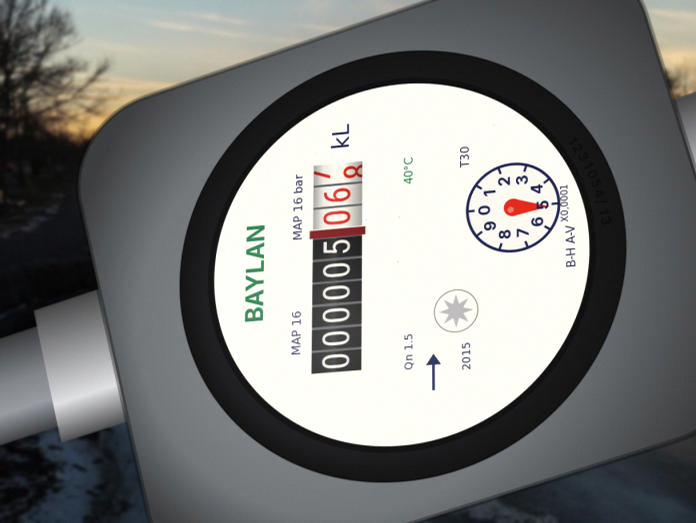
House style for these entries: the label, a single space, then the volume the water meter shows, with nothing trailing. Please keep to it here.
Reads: 5.0675 kL
